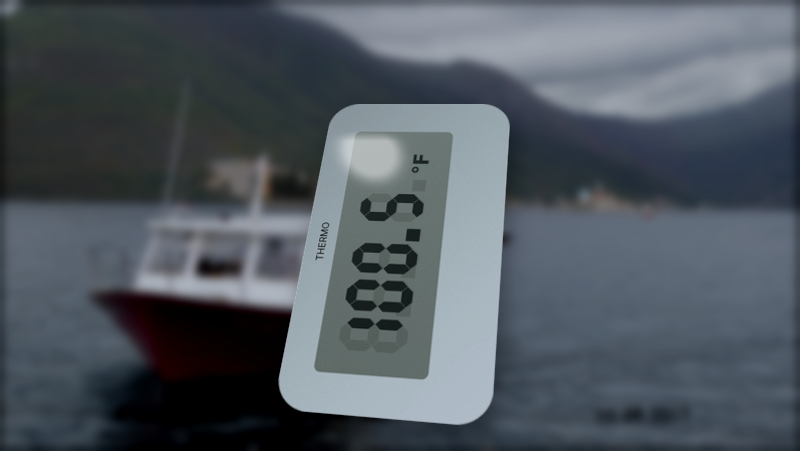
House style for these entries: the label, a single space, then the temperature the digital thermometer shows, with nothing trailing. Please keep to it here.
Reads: 100.5 °F
